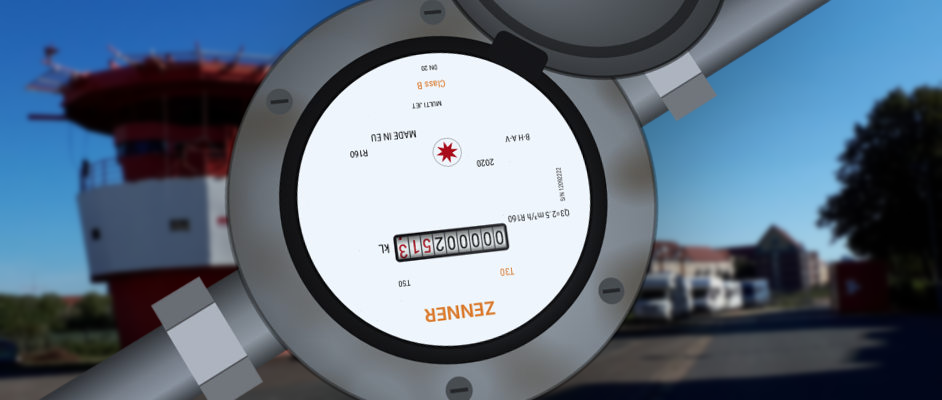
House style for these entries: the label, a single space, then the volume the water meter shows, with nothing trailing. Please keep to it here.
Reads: 2.513 kL
